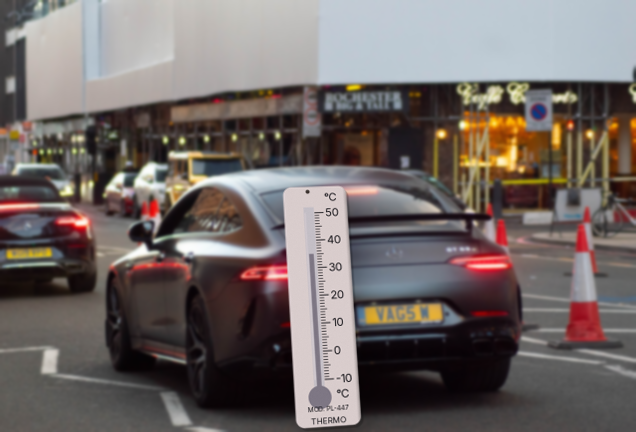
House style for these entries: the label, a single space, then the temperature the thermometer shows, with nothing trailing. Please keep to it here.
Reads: 35 °C
